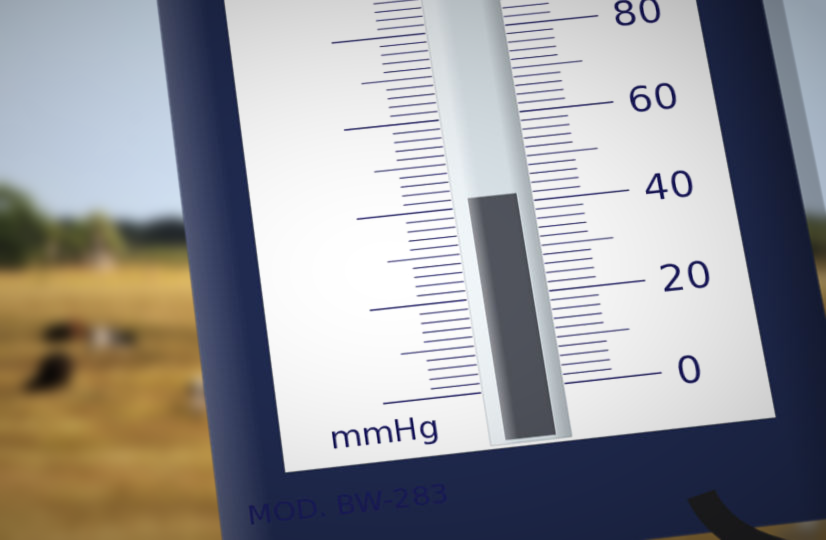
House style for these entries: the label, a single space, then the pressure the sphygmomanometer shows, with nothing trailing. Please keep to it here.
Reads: 42 mmHg
